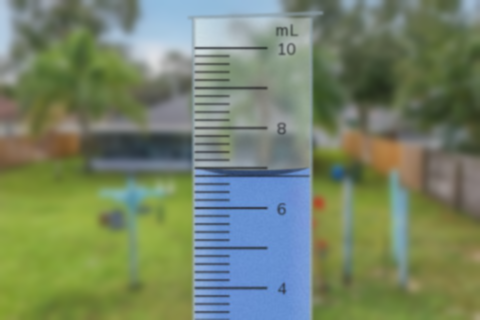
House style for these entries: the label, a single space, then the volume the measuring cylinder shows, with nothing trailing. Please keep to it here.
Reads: 6.8 mL
